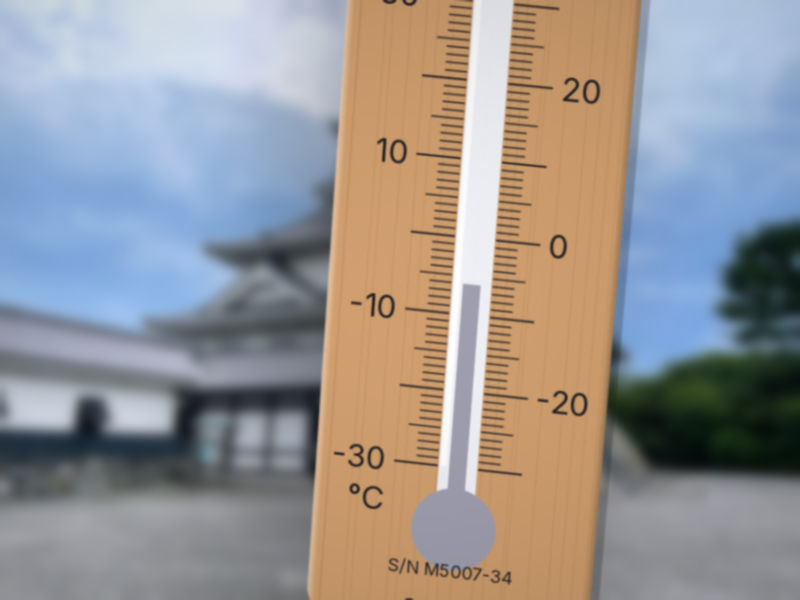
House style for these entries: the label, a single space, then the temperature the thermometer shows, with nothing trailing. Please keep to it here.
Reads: -6 °C
